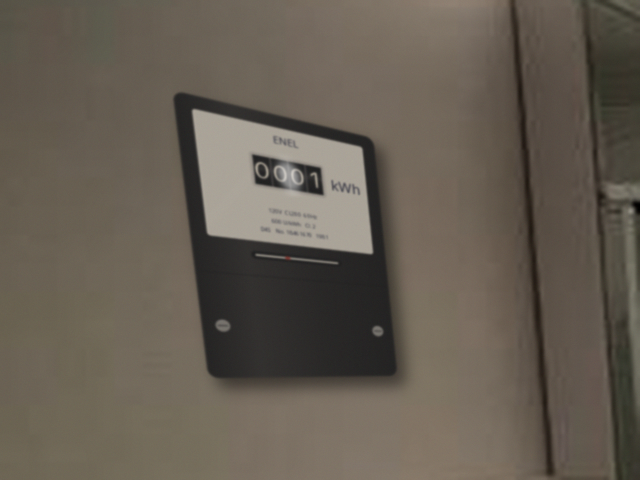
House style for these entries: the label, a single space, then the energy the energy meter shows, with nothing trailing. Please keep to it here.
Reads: 1 kWh
